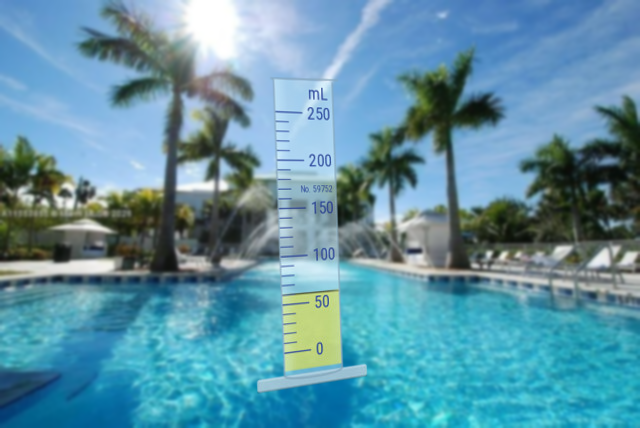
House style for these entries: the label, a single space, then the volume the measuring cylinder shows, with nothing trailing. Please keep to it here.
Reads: 60 mL
